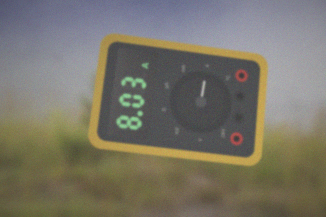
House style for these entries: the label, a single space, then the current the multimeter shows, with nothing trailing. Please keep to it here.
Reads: 8.03 A
